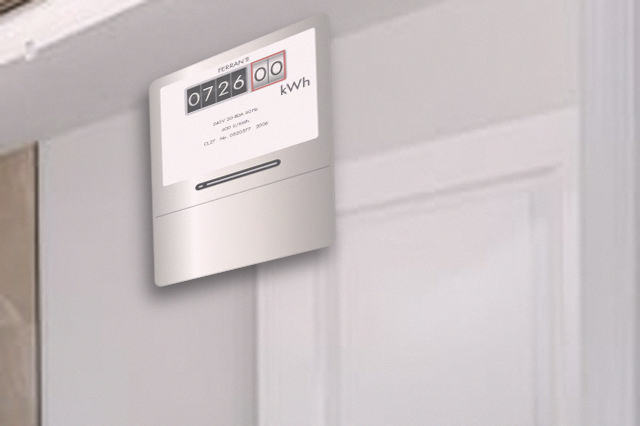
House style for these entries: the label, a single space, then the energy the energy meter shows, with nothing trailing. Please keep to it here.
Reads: 726.00 kWh
